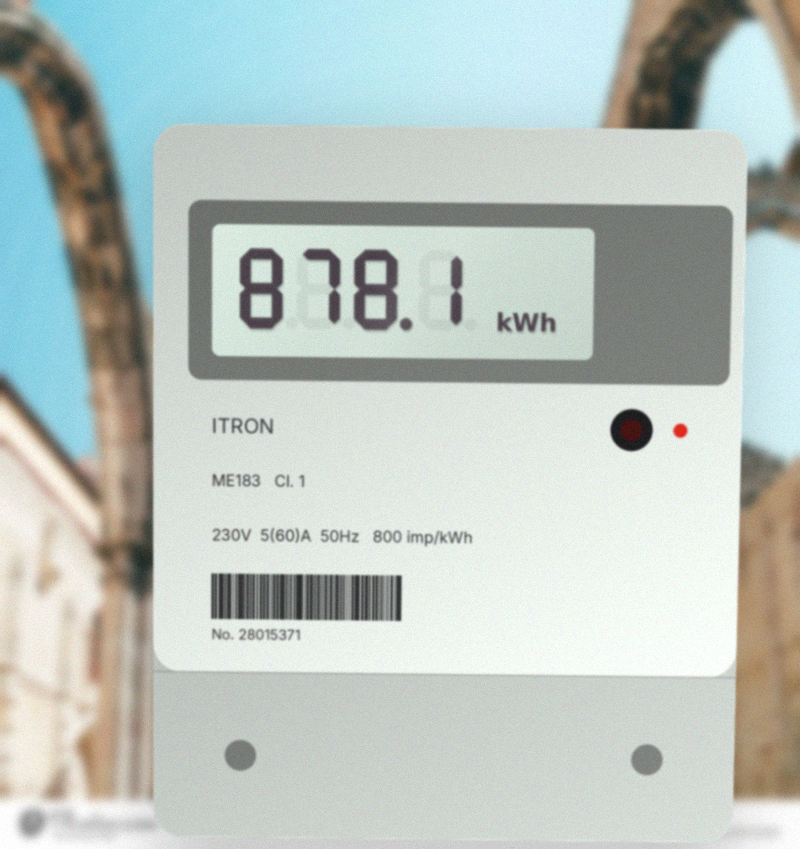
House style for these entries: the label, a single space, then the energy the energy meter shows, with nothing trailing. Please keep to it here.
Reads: 878.1 kWh
